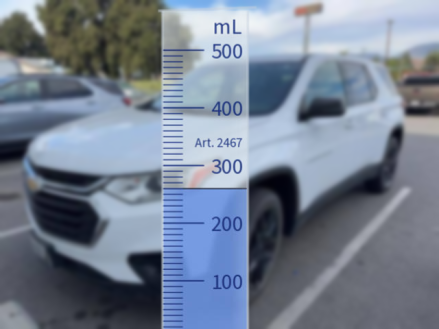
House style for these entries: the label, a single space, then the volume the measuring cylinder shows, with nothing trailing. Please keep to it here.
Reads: 260 mL
